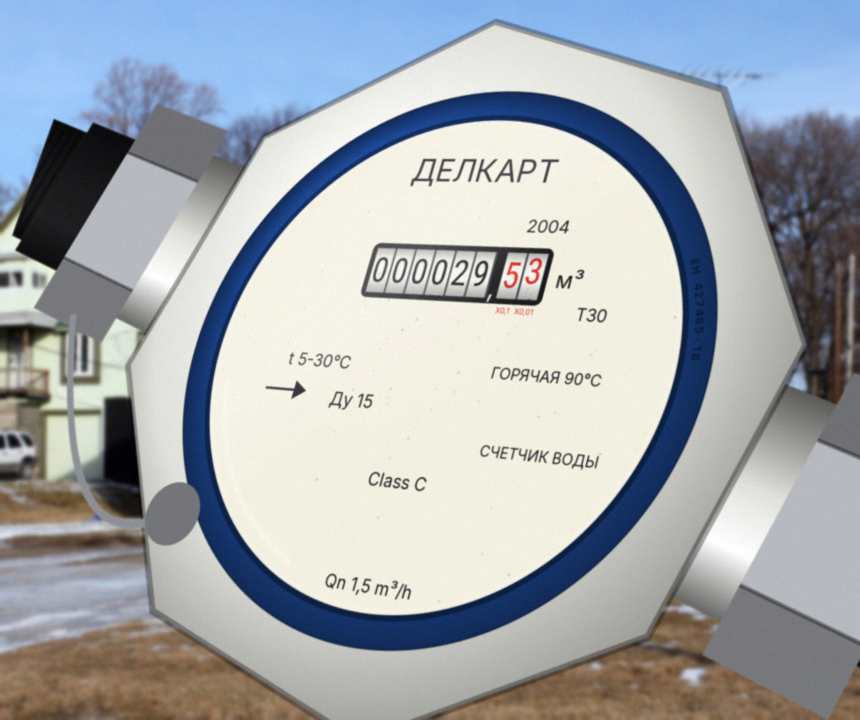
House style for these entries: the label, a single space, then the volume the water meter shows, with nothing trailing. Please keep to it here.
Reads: 29.53 m³
